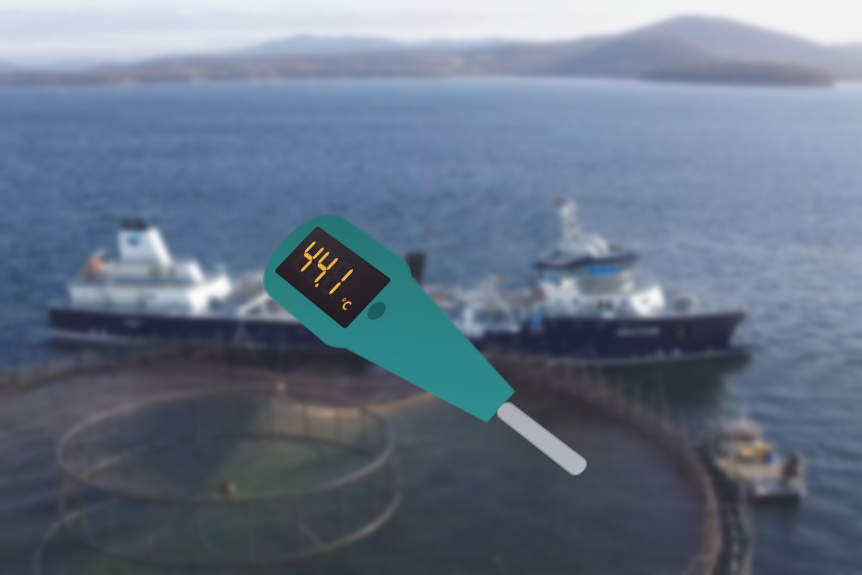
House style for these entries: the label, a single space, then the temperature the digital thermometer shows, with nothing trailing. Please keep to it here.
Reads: 44.1 °C
